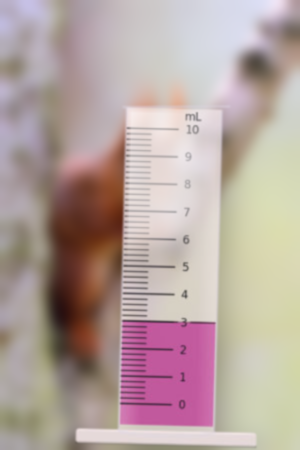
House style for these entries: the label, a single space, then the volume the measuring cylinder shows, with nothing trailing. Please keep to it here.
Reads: 3 mL
